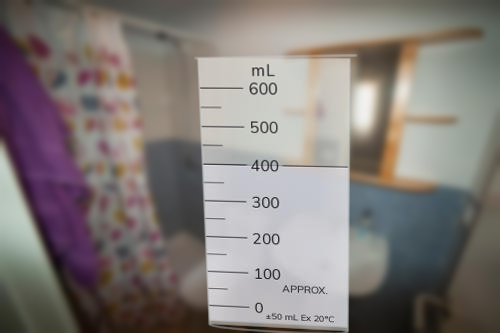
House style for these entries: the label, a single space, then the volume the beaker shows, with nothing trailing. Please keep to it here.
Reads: 400 mL
